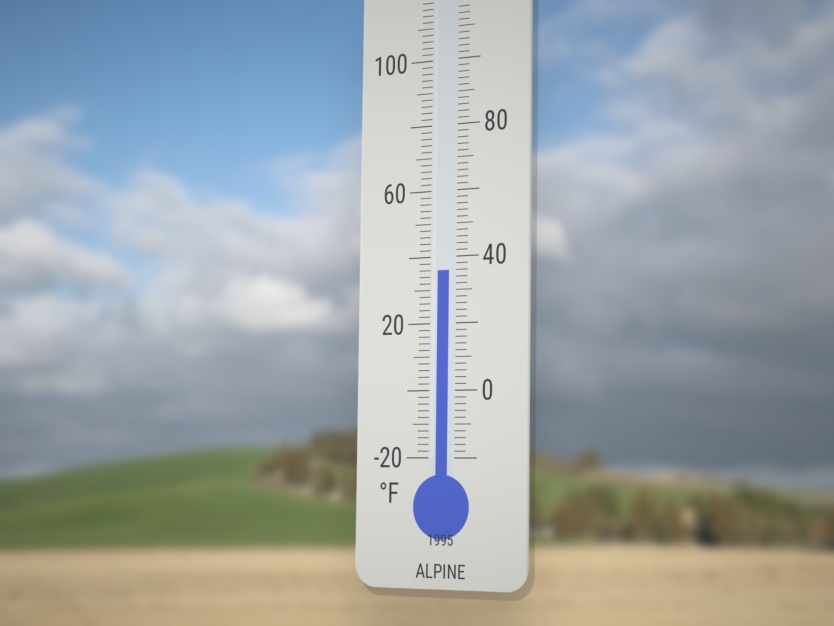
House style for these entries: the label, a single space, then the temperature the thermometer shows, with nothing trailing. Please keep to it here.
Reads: 36 °F
